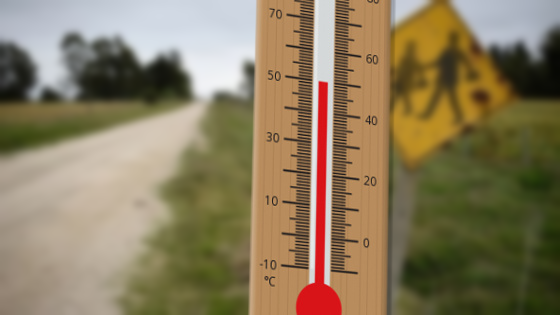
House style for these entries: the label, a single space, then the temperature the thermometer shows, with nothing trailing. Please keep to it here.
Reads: 50 °C
